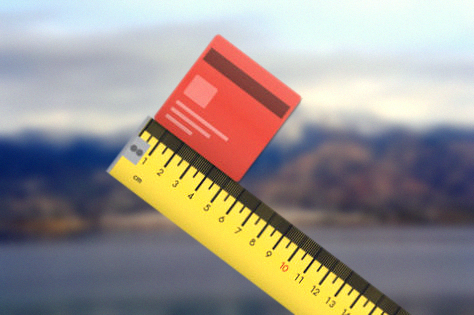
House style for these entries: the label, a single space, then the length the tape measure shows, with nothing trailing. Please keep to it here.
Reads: 5.5 cm
